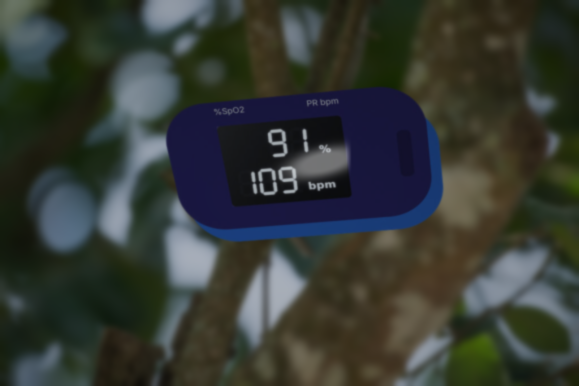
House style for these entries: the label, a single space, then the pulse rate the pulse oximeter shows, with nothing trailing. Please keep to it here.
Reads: 109 bpm
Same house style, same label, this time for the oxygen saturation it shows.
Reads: 91 %
